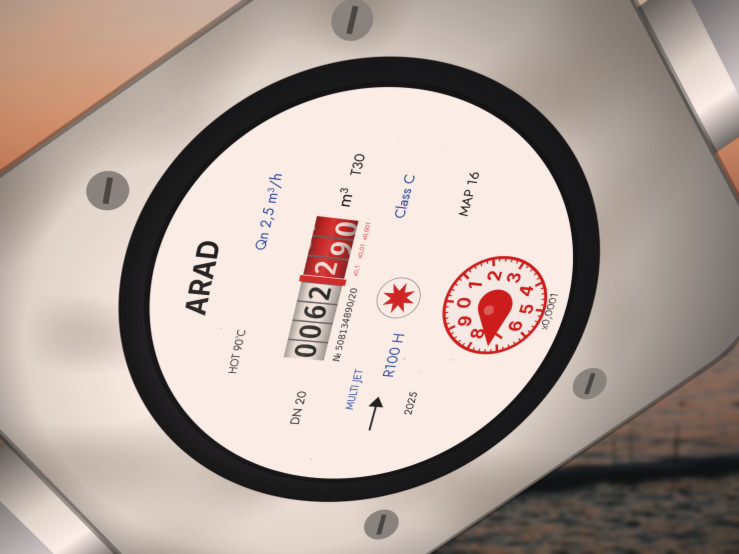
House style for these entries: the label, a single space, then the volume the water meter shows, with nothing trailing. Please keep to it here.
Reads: 62.2897 m³
